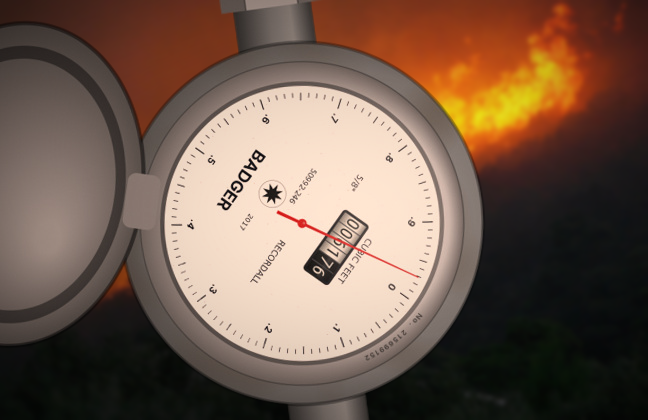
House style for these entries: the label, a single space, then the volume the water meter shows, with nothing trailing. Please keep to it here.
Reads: 6175.97 ft³
